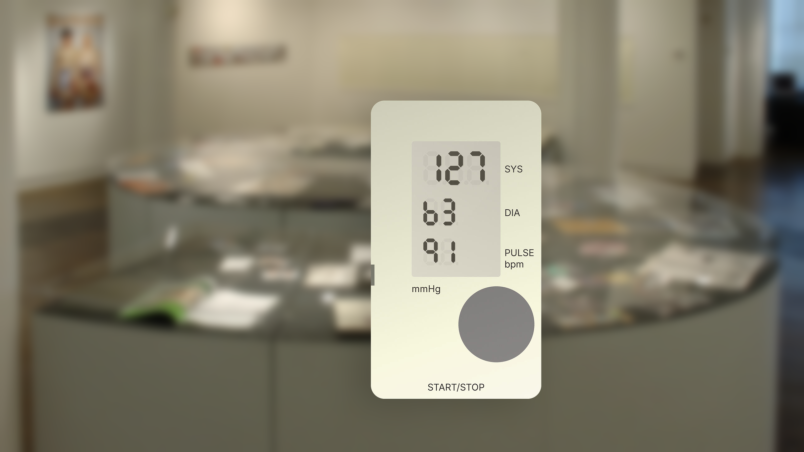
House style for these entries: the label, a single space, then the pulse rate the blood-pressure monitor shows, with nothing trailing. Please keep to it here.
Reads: 91 bpm
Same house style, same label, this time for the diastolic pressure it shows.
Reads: 63 mmHg
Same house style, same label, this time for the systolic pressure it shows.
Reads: 127 mmHg
